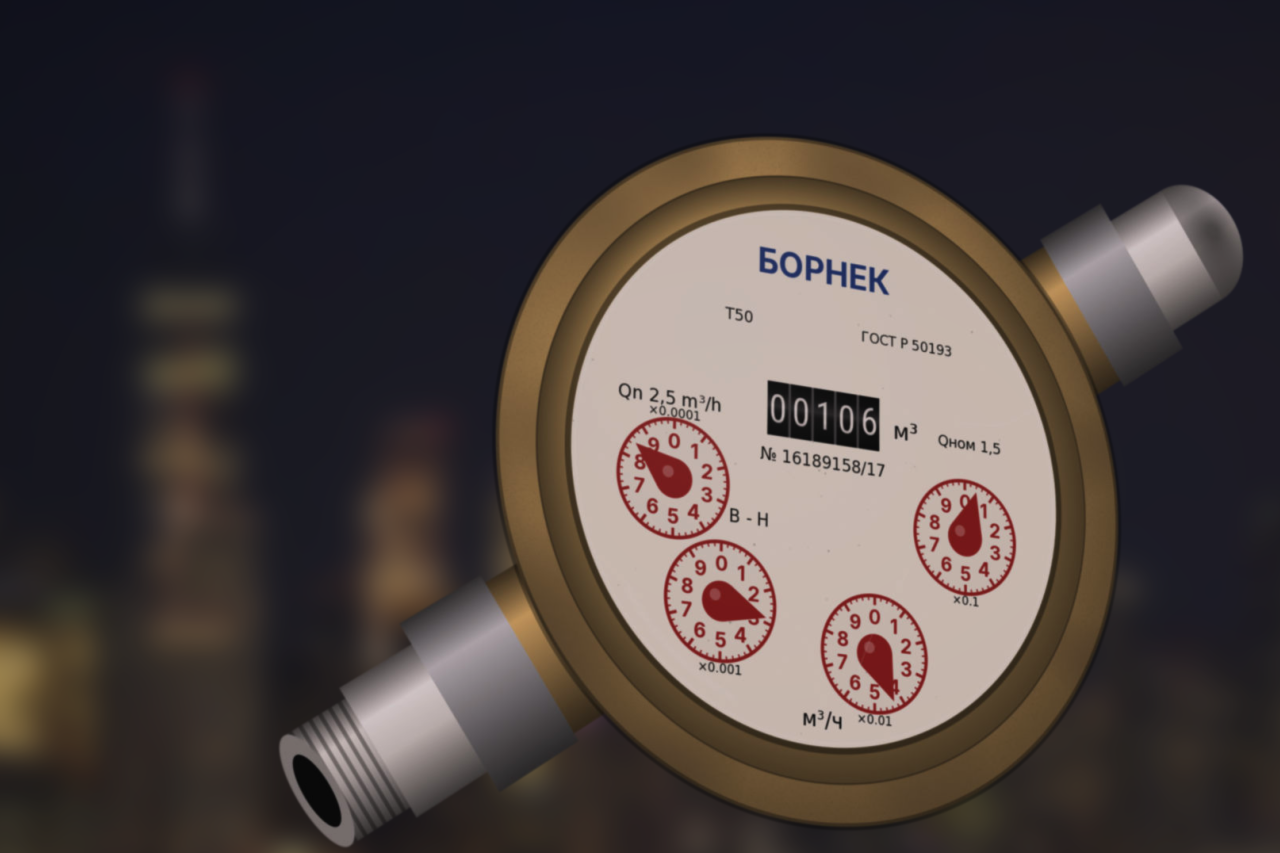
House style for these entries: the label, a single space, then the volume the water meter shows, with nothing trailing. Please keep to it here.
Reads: 106.0428 m³
